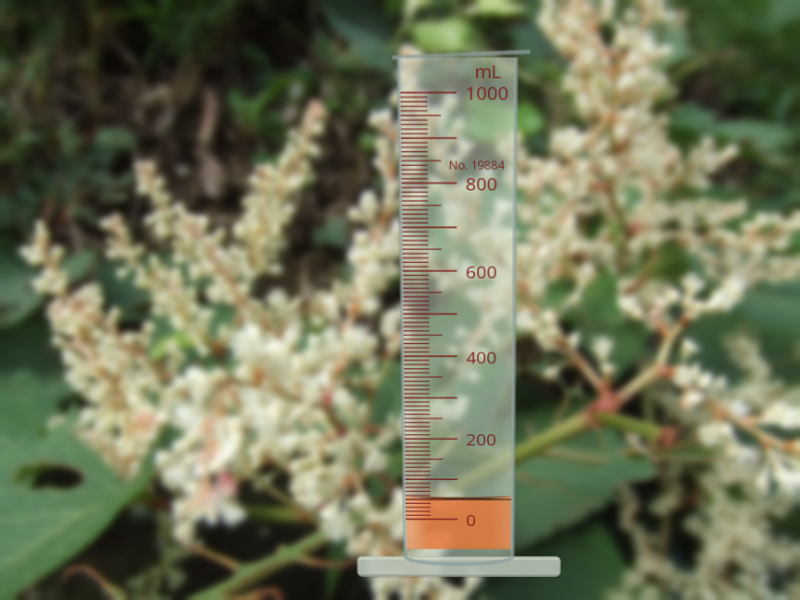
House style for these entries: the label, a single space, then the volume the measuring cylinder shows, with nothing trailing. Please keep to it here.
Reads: 50 mL
